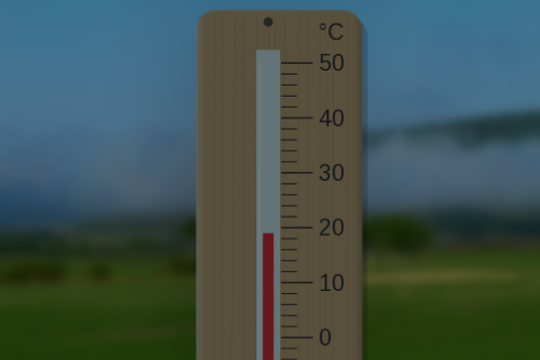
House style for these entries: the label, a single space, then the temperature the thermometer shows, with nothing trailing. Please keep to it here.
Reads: 19 °C
